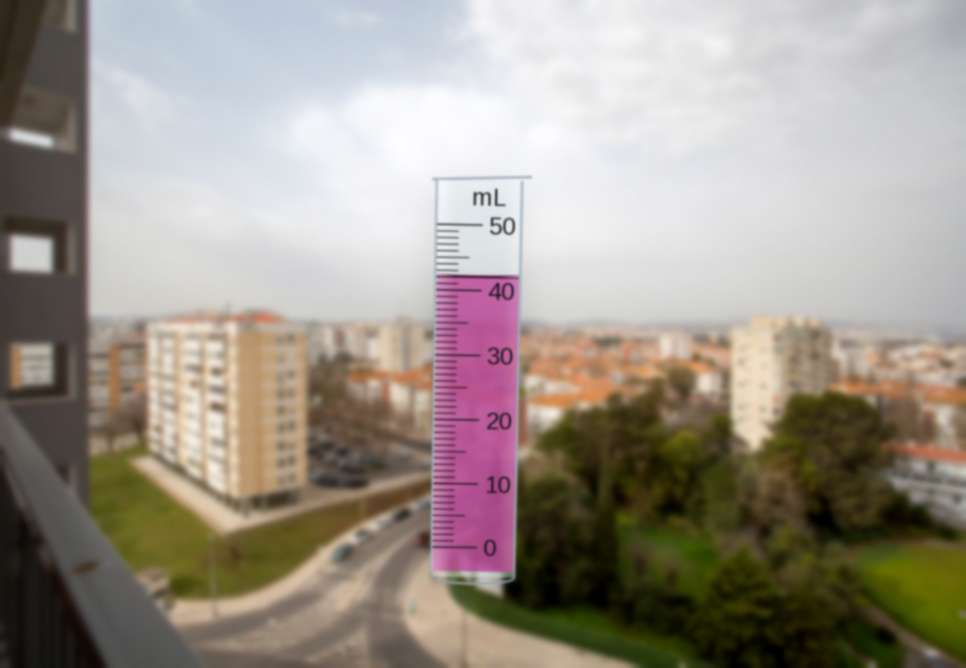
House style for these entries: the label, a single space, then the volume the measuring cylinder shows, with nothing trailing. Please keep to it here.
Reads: 42 mL
